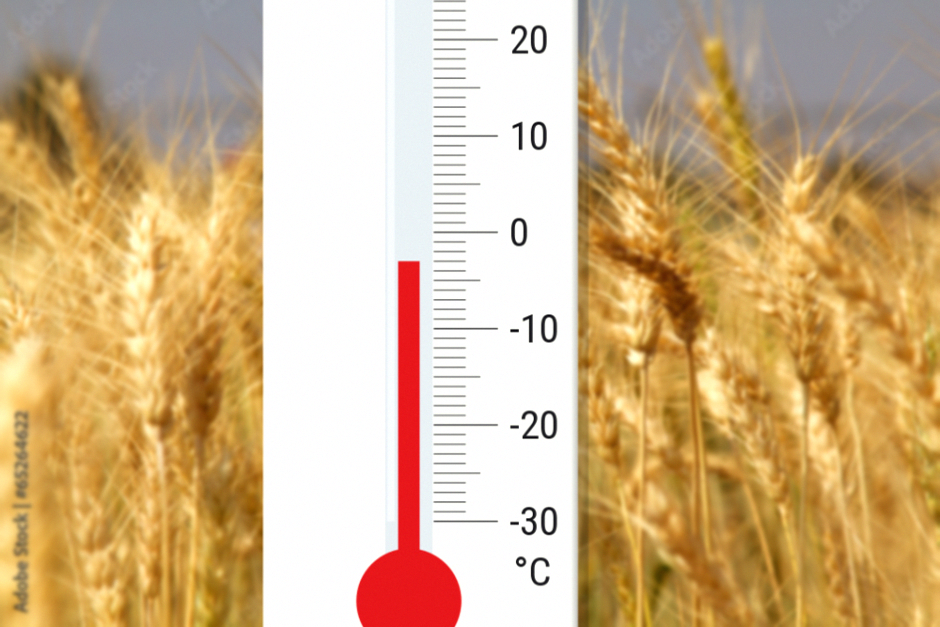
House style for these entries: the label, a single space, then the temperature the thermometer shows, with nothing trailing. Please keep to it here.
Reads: -3 °C
